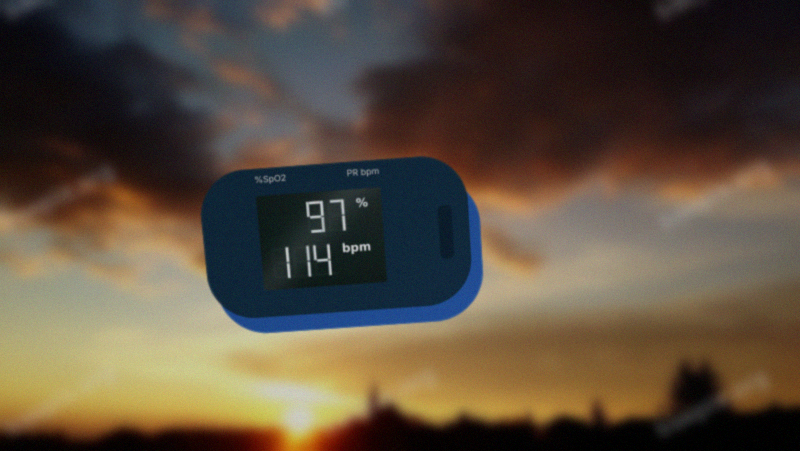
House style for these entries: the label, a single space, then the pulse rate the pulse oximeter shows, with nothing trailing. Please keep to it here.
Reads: 114 bpm
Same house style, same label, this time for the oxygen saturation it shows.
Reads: 97 %
